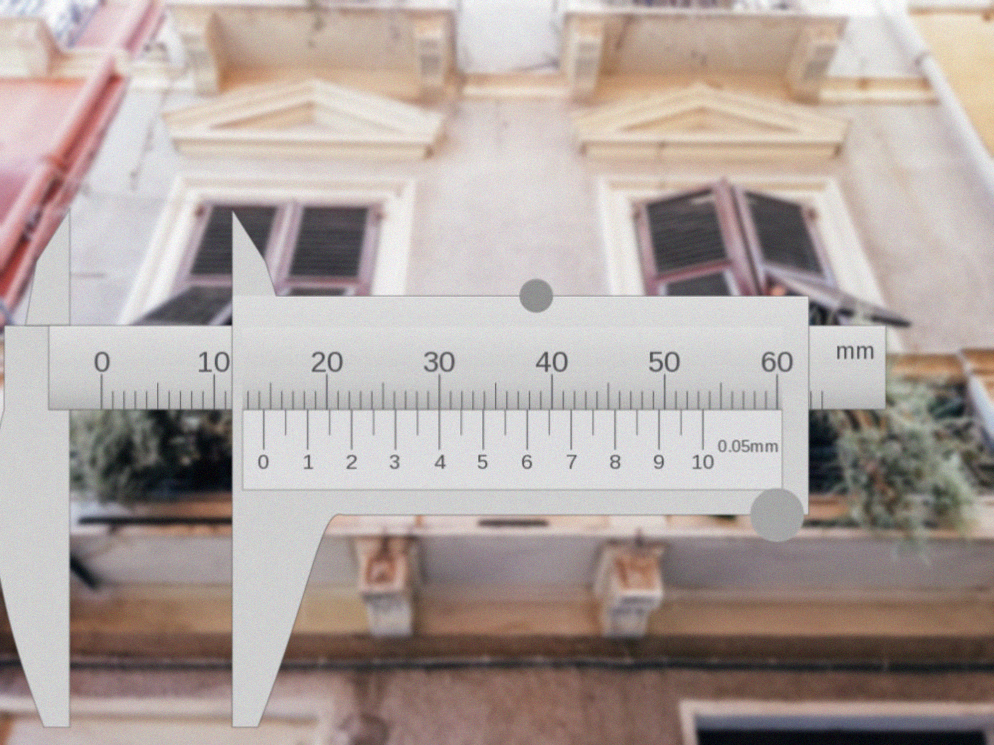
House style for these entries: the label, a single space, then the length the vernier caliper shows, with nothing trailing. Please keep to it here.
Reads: 14.4 mm
